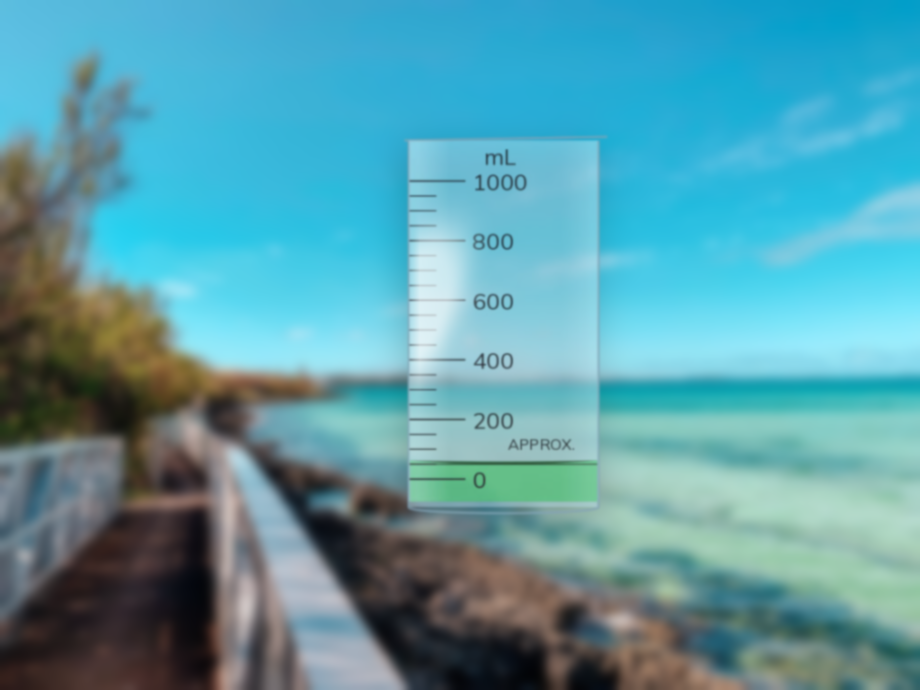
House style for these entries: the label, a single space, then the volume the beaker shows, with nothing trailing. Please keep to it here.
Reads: 50 mL
